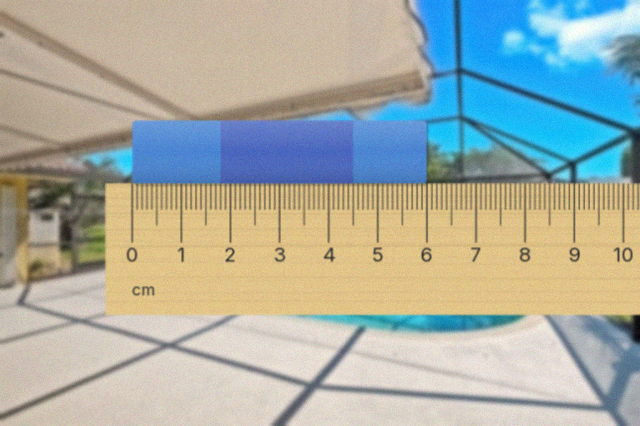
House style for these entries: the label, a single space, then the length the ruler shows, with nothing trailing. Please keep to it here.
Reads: 6 cm
